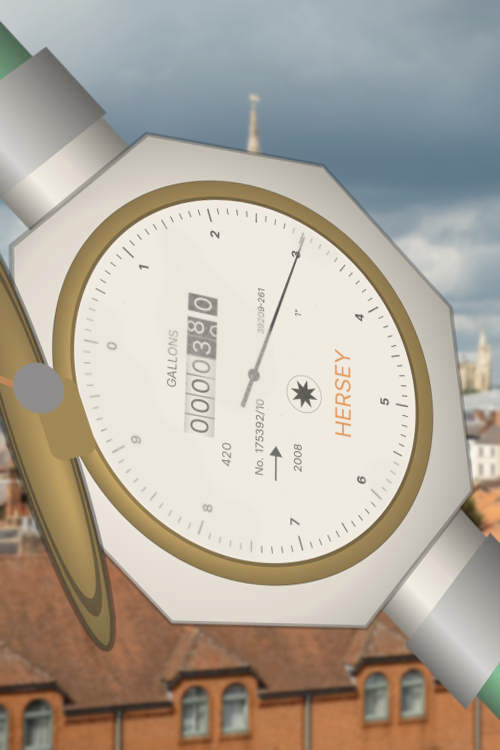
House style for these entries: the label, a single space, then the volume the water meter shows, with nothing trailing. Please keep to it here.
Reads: 383.0 gal
